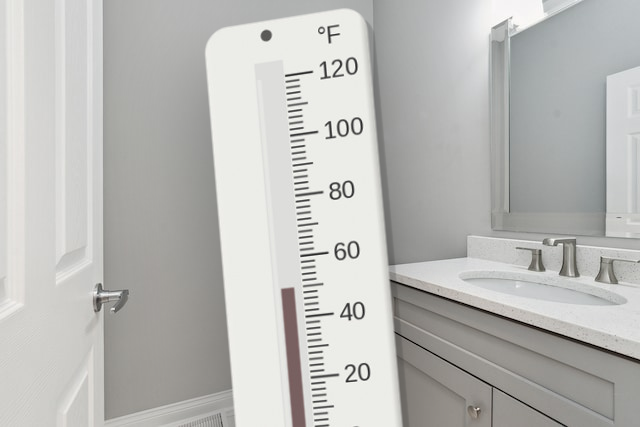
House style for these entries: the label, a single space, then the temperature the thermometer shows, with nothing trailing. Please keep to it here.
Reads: 50 °F
